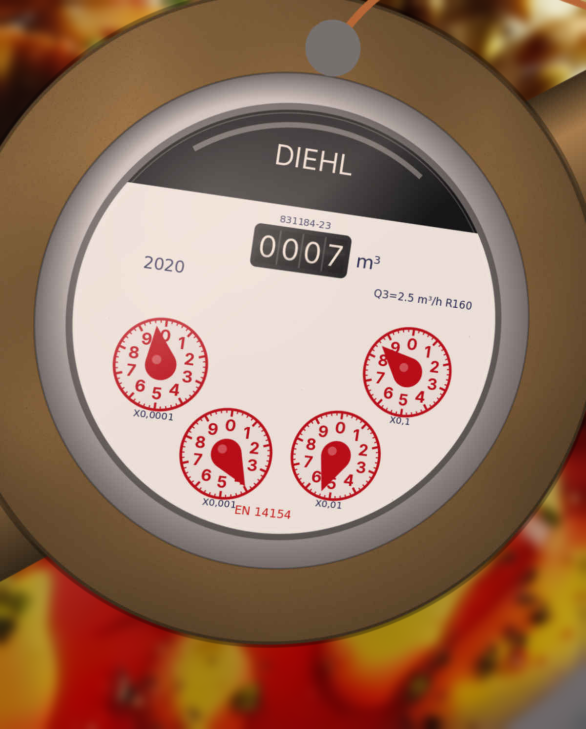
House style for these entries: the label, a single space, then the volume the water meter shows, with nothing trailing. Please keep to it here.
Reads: 7.8539 m³
